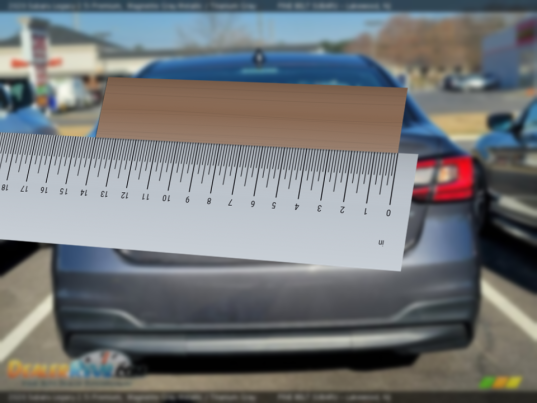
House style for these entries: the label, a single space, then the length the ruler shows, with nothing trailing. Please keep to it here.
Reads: 14 in
